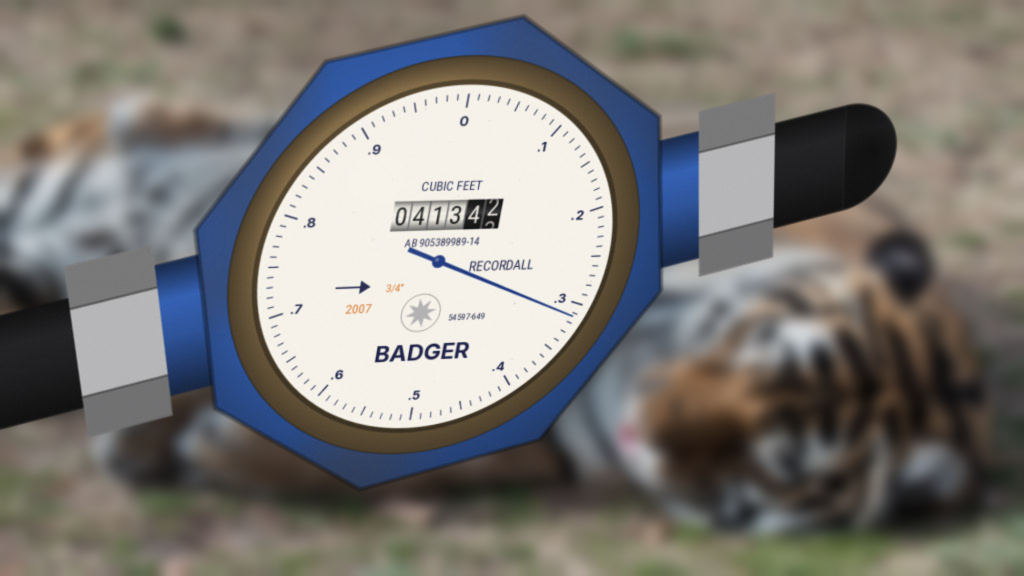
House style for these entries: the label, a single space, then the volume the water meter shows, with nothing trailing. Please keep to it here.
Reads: 41342.31 ft³
